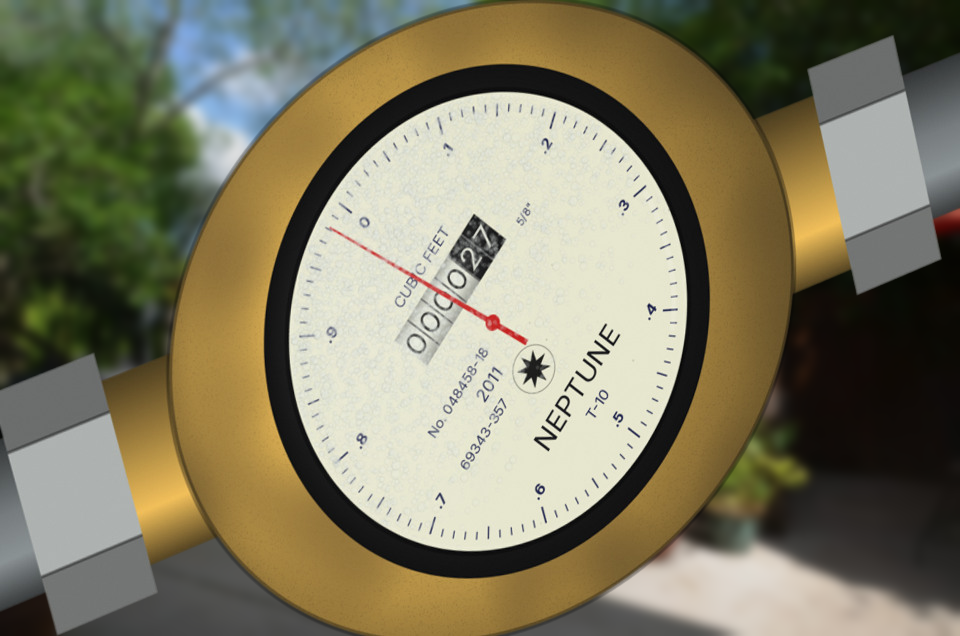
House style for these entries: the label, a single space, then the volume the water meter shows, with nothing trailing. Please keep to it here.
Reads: 26.98 ft³
